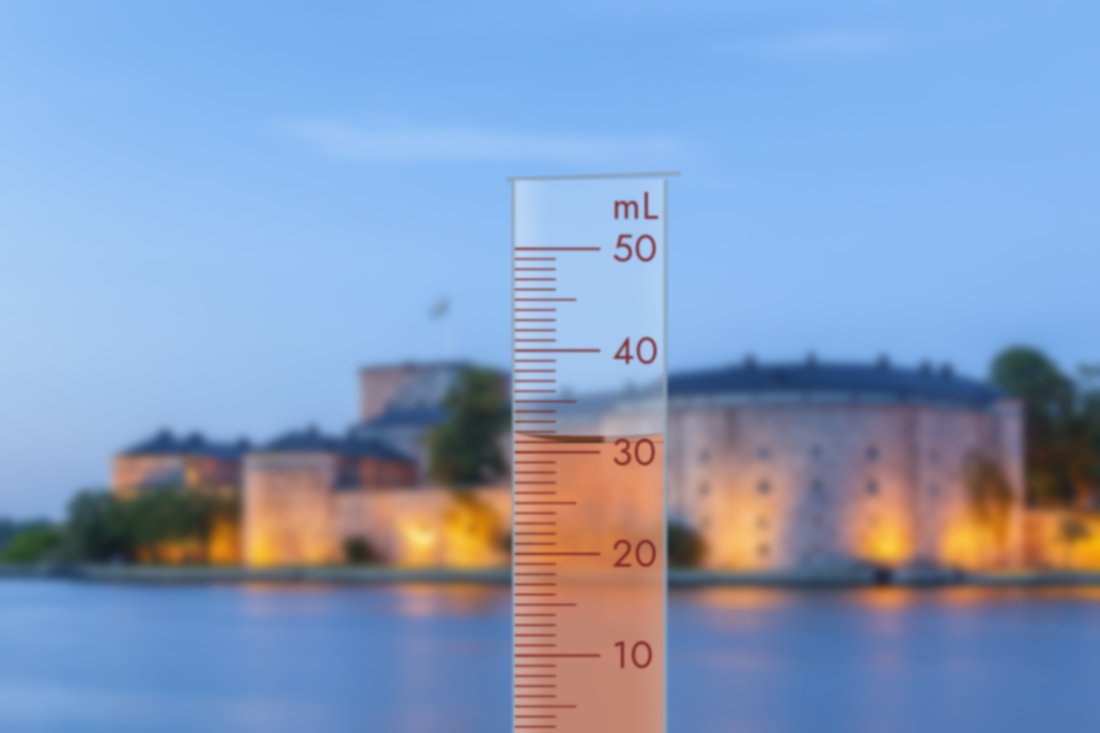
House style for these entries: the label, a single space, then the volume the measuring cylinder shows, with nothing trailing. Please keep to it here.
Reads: 31 mL
